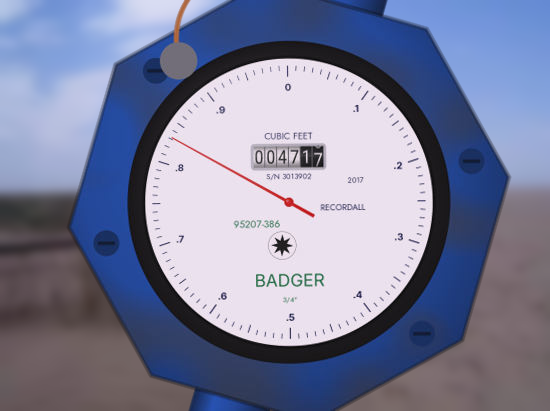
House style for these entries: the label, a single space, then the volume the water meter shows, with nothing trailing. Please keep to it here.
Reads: 4716.83 ft³
